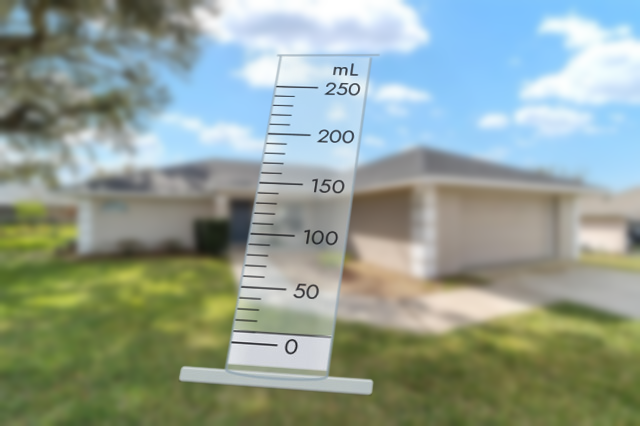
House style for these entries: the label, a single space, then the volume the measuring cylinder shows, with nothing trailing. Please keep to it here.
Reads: 10 mL
